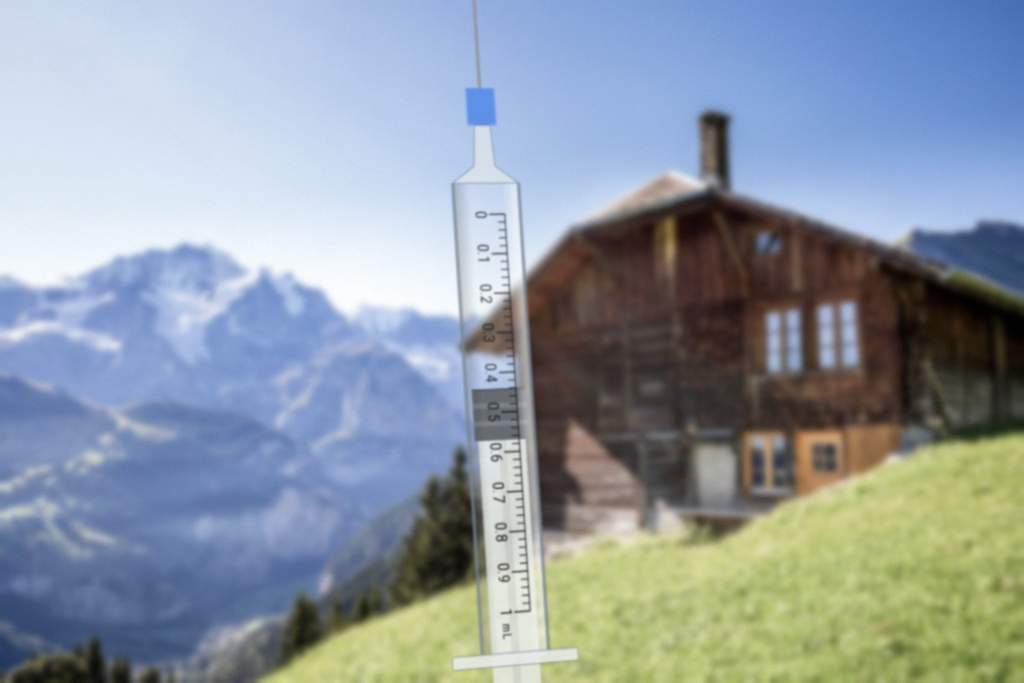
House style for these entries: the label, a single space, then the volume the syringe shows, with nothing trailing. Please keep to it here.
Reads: 0.44 mL
